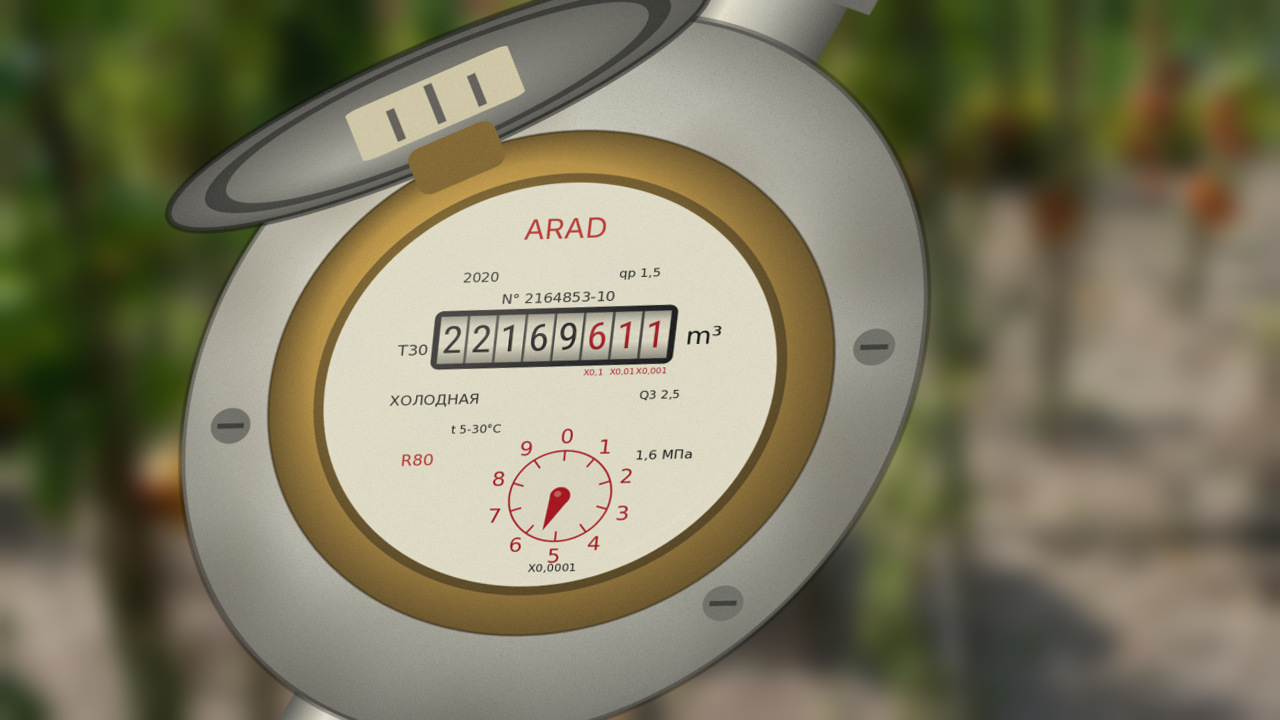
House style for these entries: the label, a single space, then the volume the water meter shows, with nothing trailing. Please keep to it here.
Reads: 22169.6115 m³
